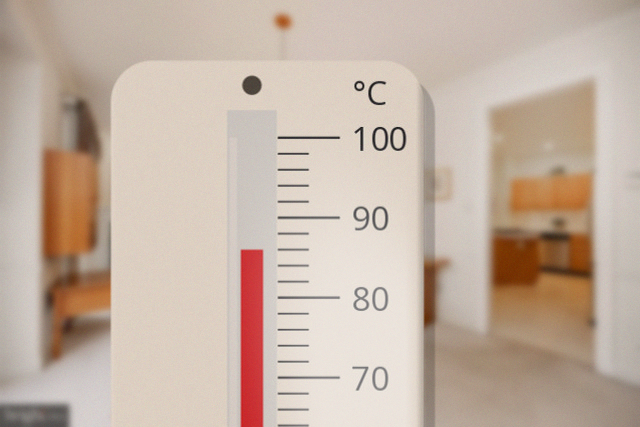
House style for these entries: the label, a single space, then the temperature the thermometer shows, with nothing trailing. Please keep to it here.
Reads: 86 °C
